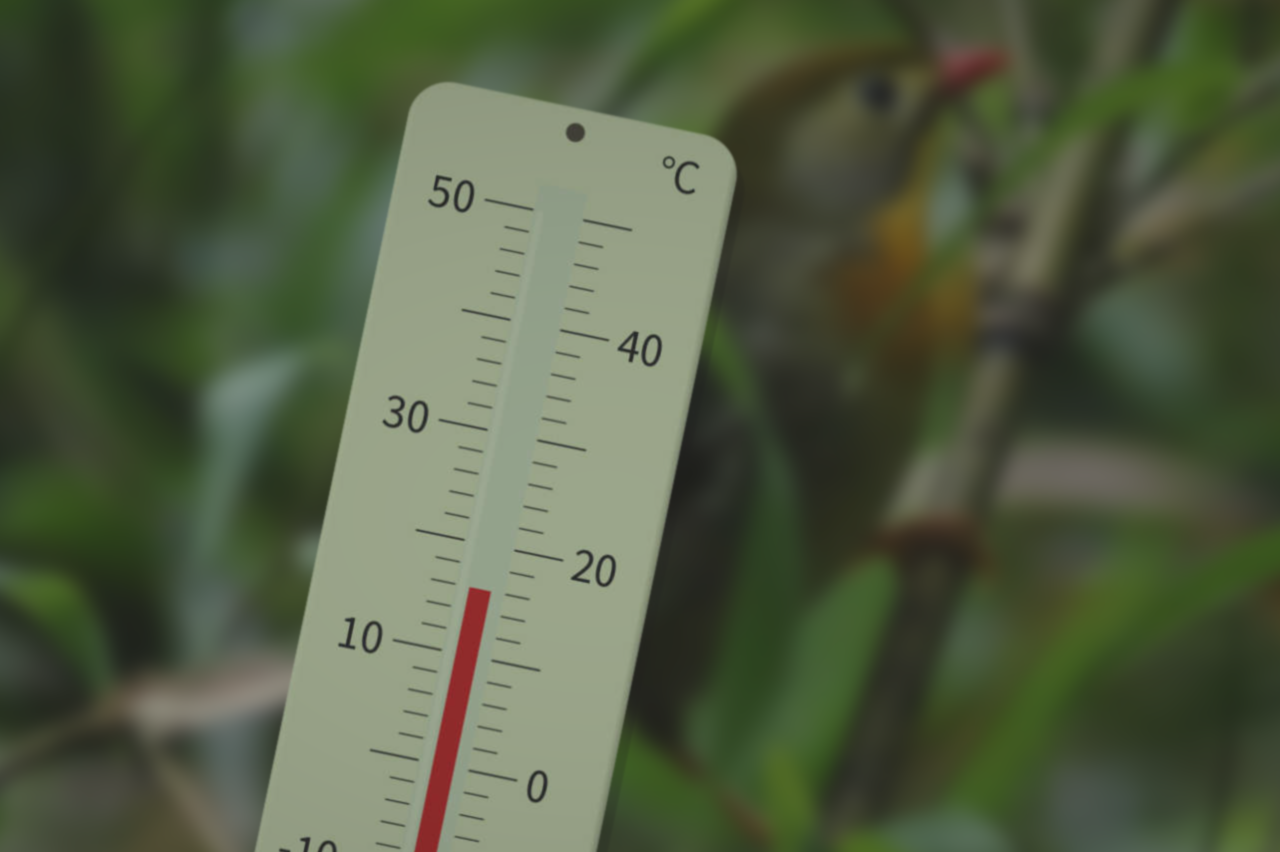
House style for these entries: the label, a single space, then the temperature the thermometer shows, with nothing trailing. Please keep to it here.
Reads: 16 °C
